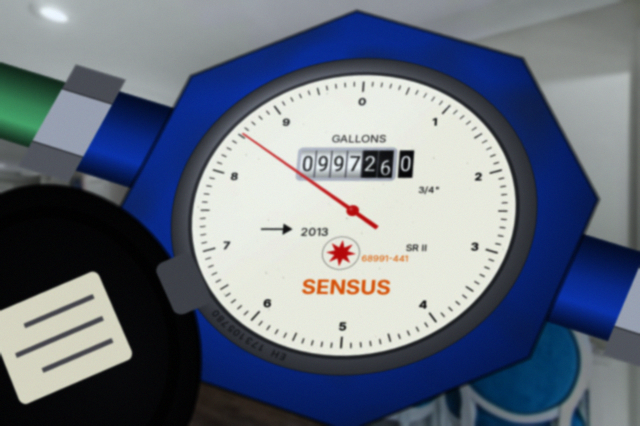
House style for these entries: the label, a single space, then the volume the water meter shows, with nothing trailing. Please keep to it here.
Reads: 997258.5 gal
